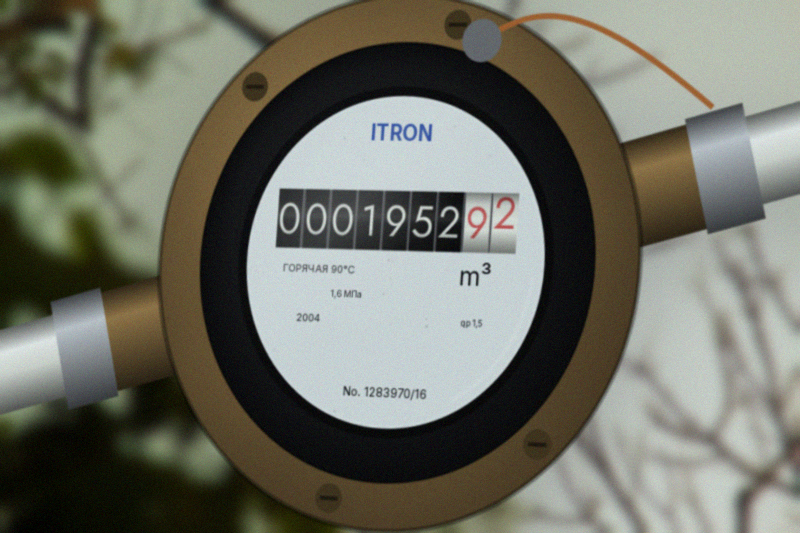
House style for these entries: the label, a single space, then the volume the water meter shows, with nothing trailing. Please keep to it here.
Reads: 1952.92 m³
